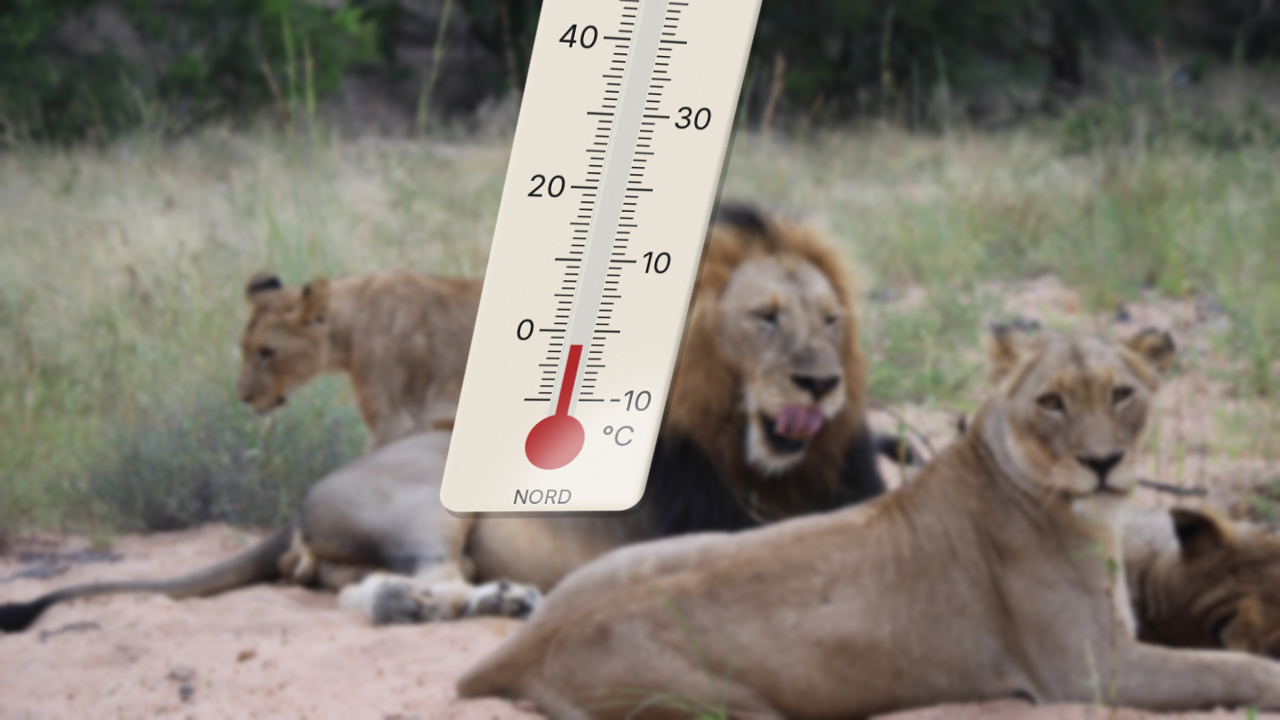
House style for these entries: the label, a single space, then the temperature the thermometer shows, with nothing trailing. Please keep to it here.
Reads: -2 °C
